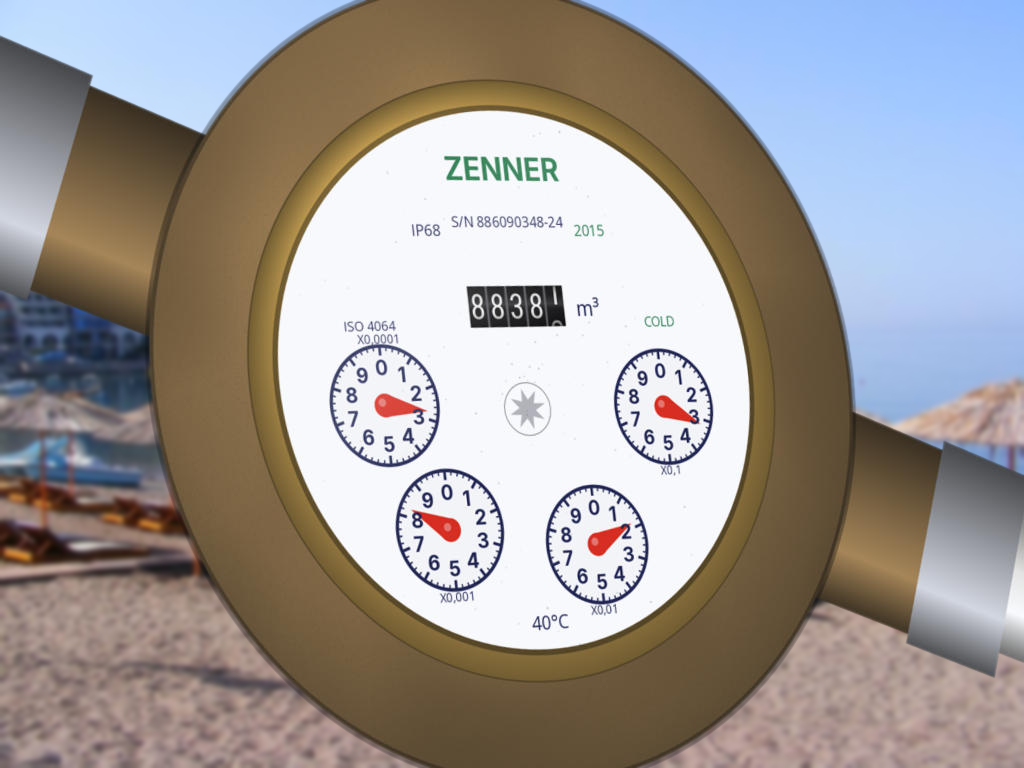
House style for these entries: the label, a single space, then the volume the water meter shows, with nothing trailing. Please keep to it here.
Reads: 88381.3182 m³
